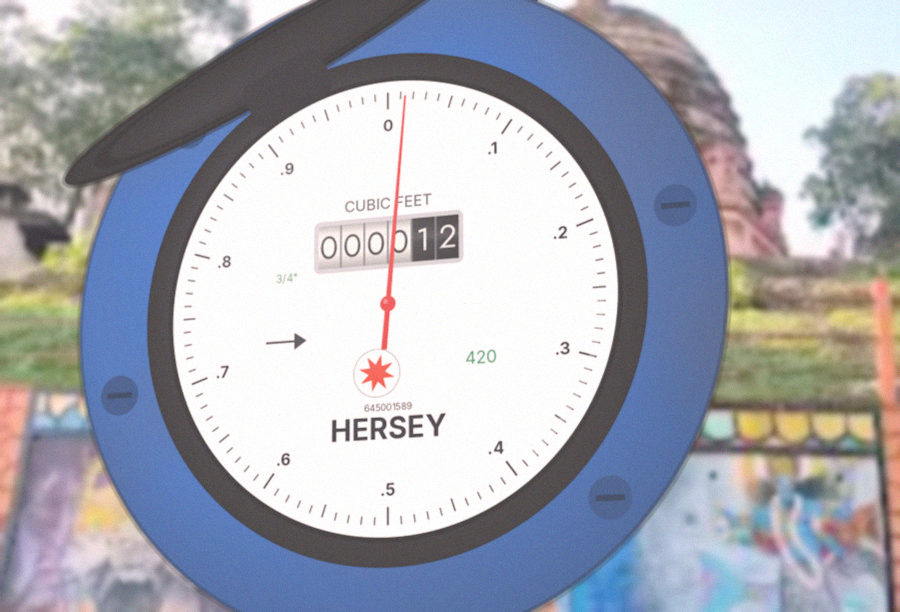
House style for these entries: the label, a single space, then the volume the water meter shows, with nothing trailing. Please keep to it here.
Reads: 12.01 ft³
